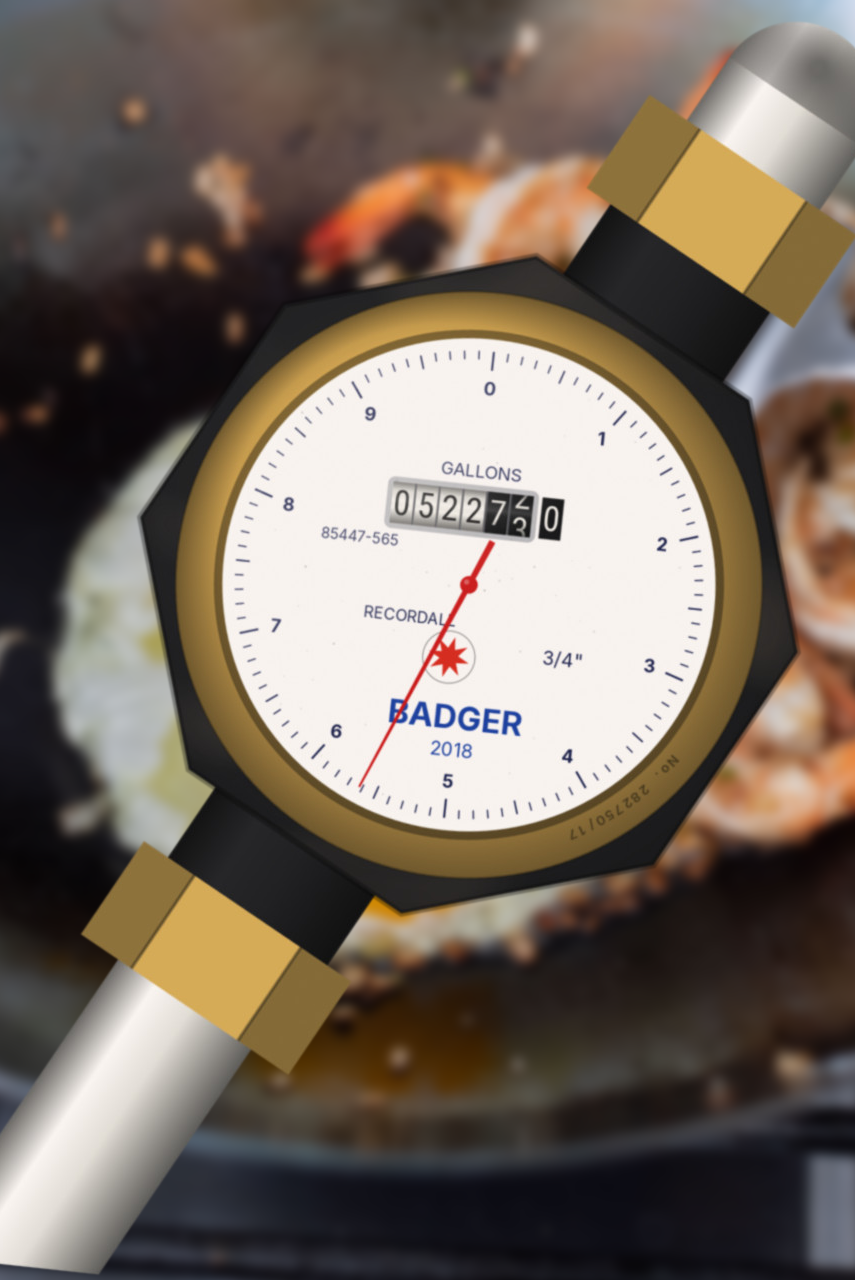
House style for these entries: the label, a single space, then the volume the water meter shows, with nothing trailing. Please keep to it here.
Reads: 522725.6 gal
